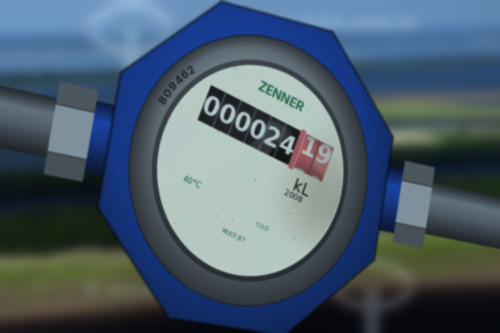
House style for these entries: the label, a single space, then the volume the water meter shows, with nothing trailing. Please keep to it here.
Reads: 24.19 kL
